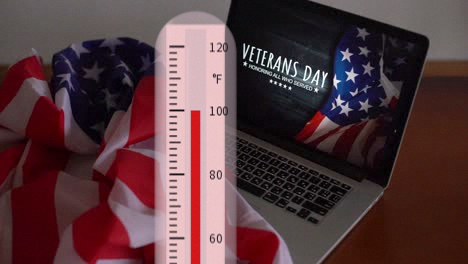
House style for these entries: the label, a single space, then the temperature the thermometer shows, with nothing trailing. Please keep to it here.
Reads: 100 °F
